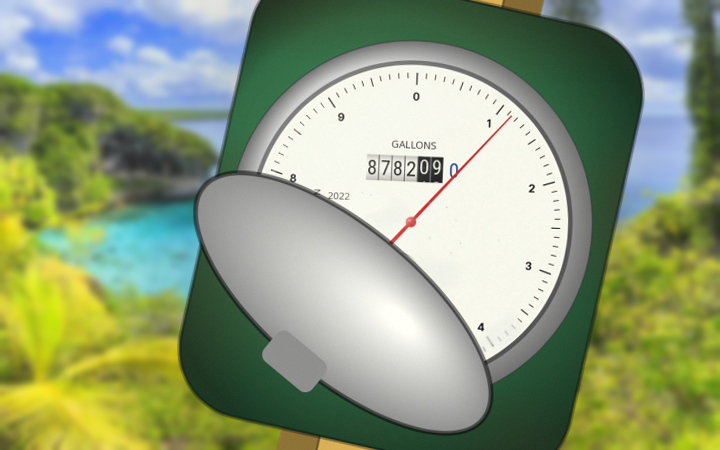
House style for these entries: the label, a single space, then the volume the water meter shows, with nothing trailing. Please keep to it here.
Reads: 8782091.1 gal
